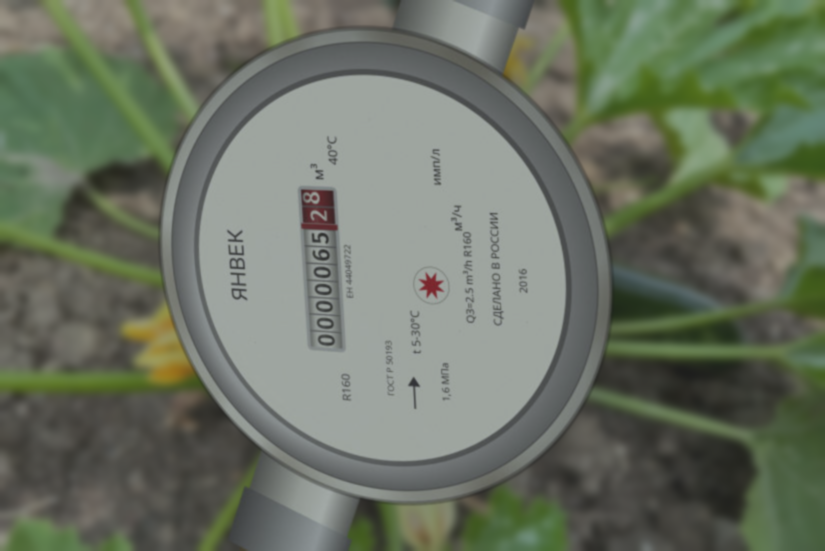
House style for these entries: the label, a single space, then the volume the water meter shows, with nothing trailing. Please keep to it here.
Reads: 65.28 m³
